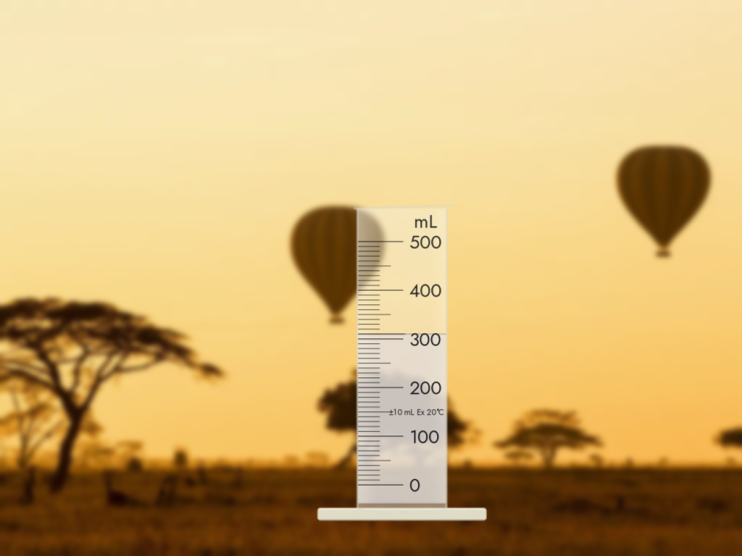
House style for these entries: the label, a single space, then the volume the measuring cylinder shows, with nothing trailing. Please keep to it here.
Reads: 310 mL
